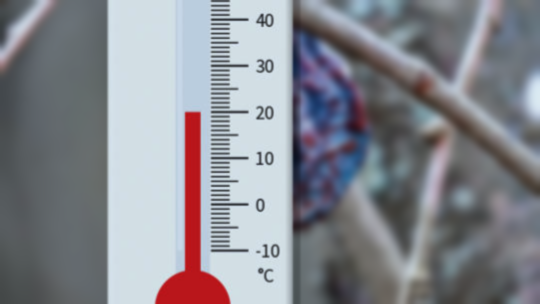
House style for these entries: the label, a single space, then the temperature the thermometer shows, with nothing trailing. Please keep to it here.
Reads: 20 °C
